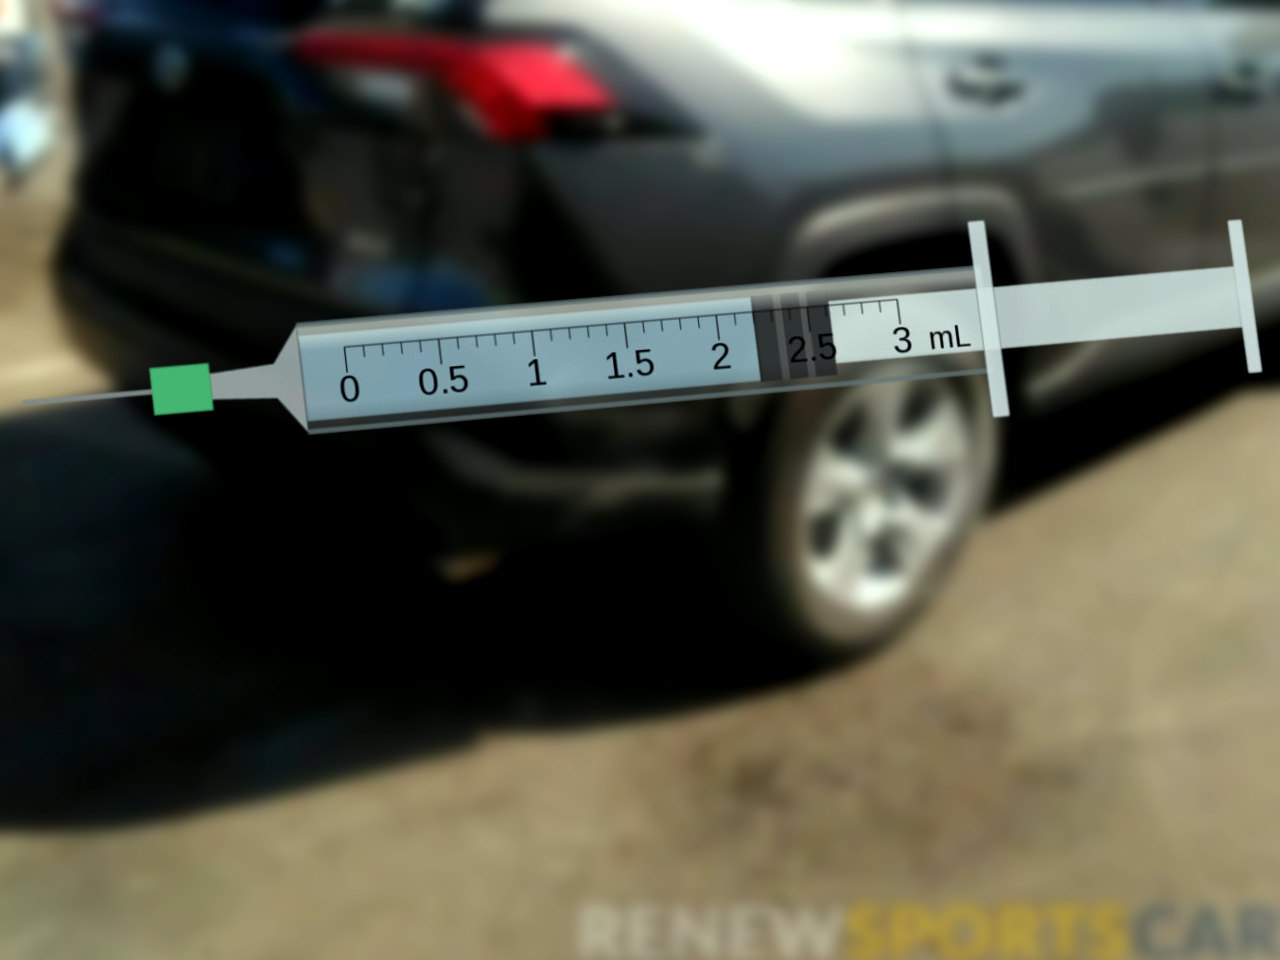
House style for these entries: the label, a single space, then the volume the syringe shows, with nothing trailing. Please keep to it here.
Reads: 2.2 mL
